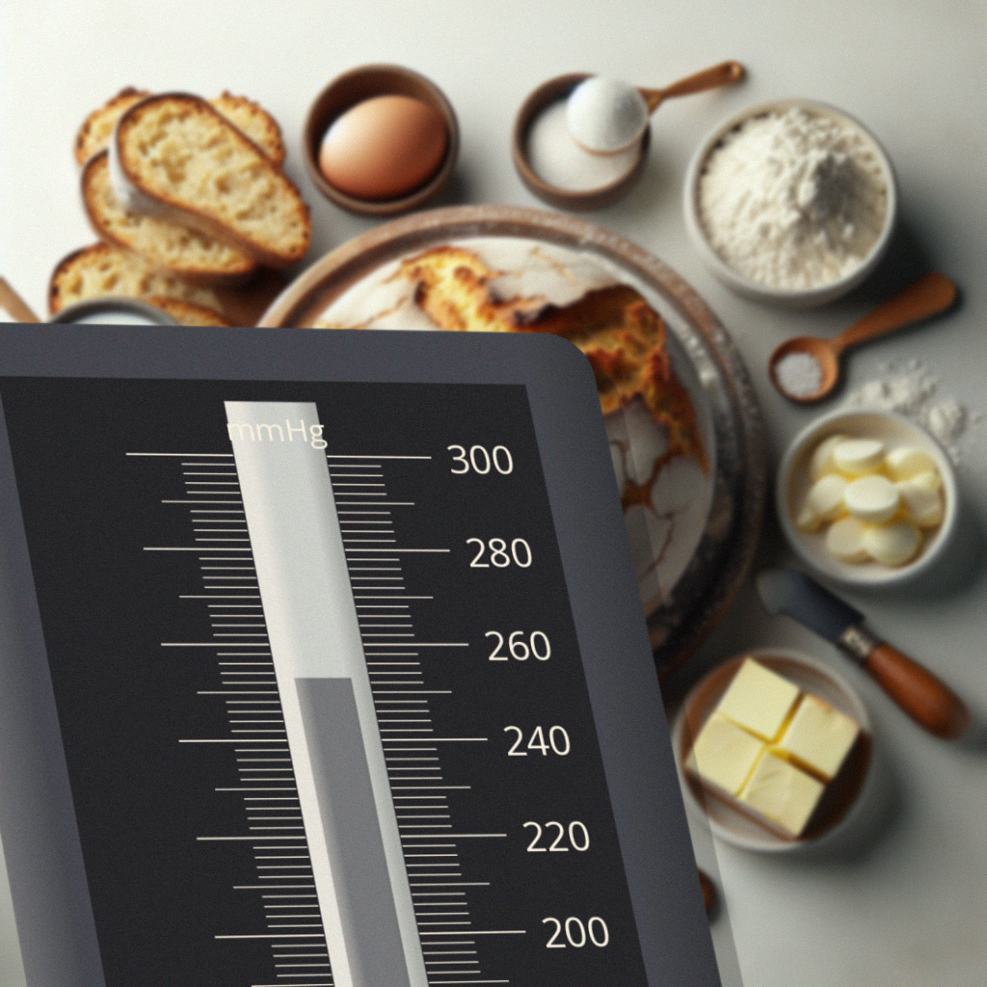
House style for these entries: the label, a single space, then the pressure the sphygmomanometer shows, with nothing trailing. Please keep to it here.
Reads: 253 mmHg
